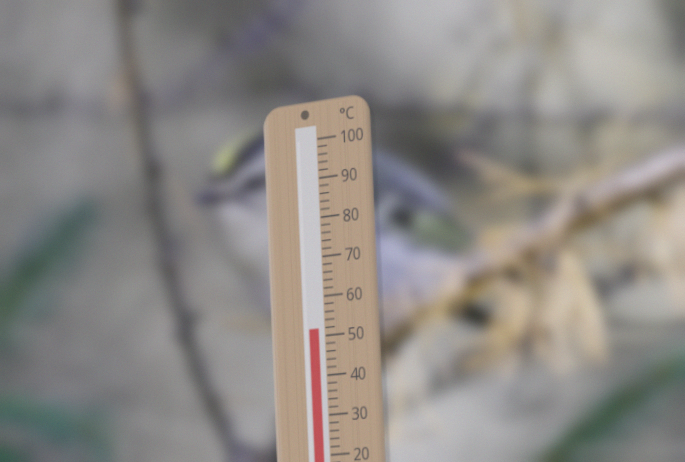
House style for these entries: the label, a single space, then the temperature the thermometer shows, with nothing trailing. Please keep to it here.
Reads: 52 °C
